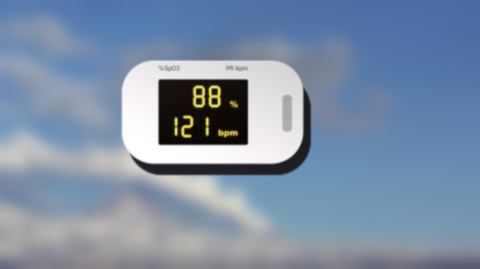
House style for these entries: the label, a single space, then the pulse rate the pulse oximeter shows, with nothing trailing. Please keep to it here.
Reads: 121 bpm
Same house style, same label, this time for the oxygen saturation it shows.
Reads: 88 %
